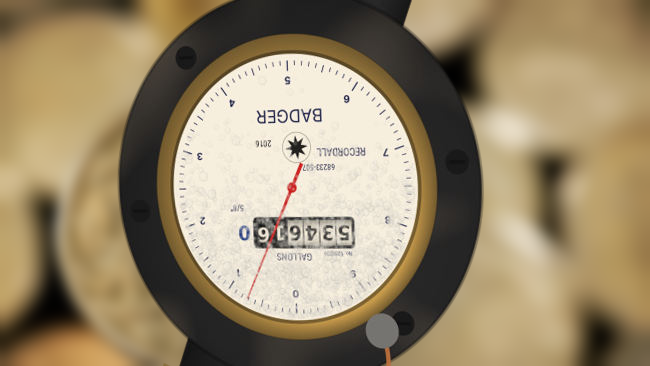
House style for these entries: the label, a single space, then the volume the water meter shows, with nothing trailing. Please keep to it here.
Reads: 5346160.7 gal
